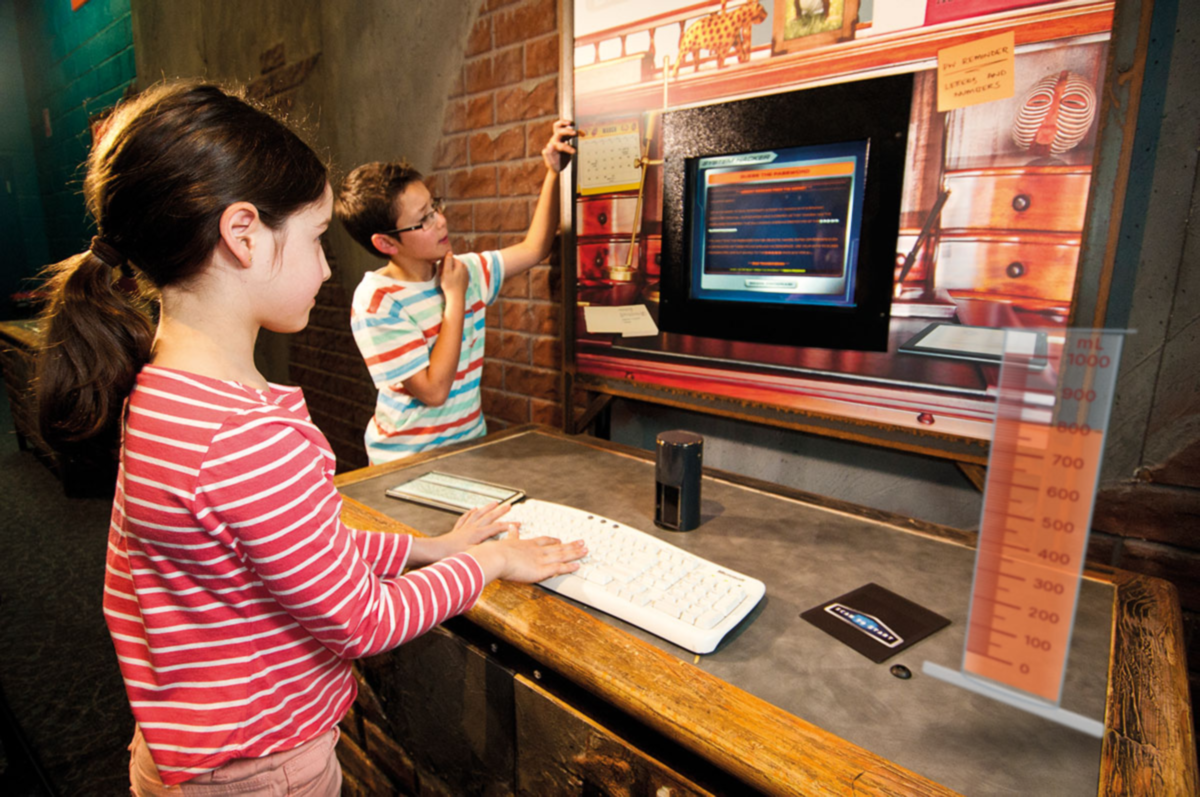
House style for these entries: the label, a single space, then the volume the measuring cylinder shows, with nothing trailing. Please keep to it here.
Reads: 800 mL
